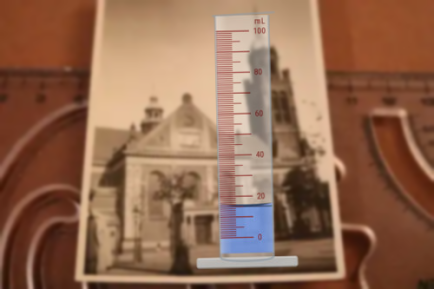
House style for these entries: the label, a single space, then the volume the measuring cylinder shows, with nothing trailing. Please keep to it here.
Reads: 15 mL
